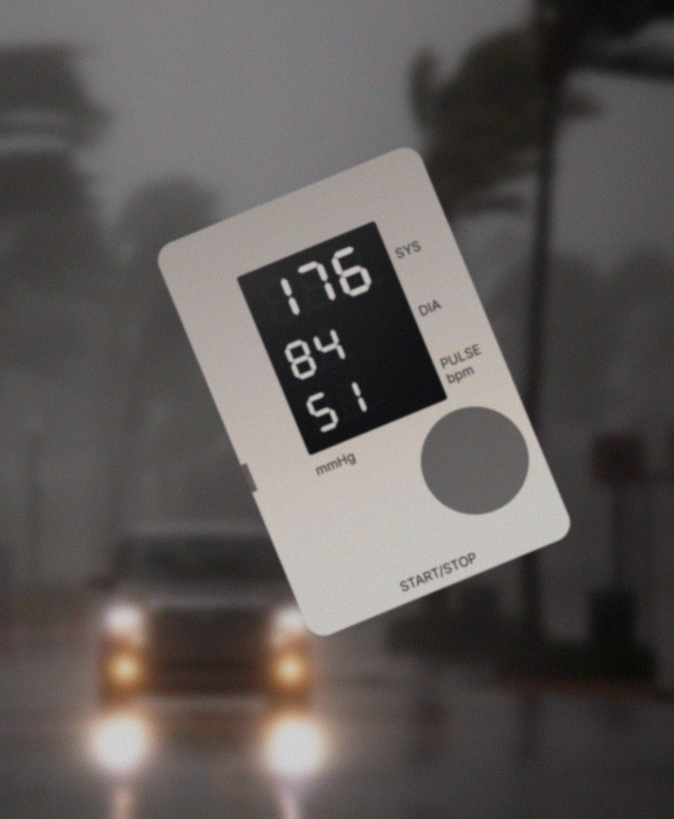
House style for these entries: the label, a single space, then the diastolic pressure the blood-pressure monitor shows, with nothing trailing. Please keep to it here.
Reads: 84 mmHg
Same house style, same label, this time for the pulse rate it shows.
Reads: 51 bpm
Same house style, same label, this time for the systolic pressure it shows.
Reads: 176 mmHg
